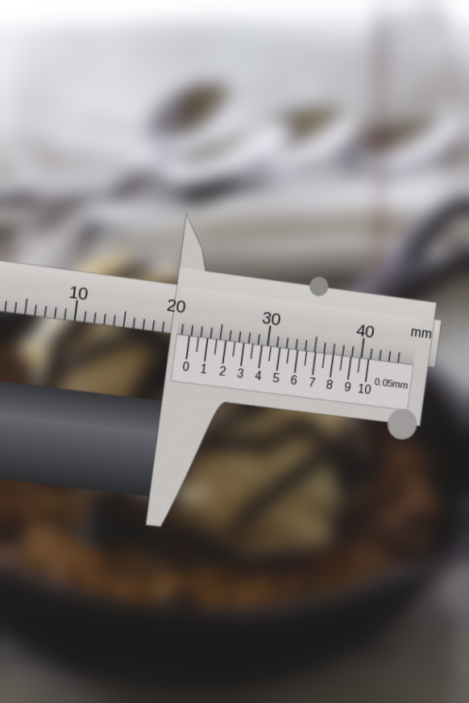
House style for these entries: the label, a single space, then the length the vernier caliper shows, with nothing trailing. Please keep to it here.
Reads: 21.8 mm
